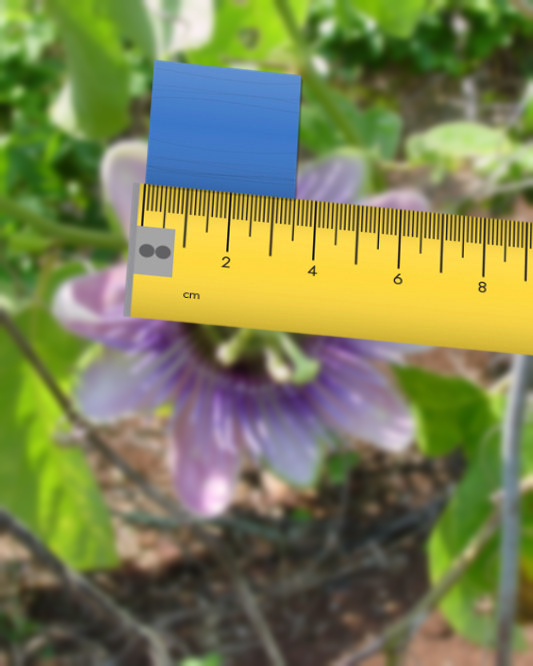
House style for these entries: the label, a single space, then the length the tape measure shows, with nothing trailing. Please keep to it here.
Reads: 3.5 cm
